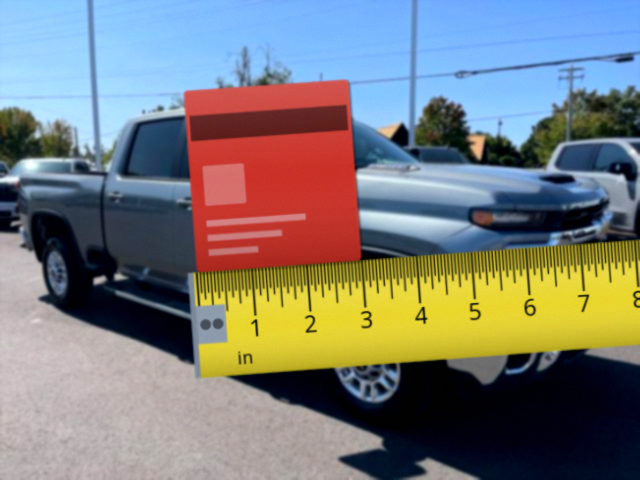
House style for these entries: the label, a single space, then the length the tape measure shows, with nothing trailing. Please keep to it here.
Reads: 3 in
